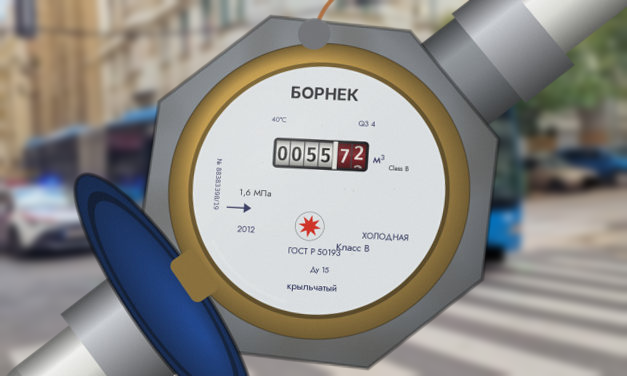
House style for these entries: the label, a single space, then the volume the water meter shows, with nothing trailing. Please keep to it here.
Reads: 55.72 m³
